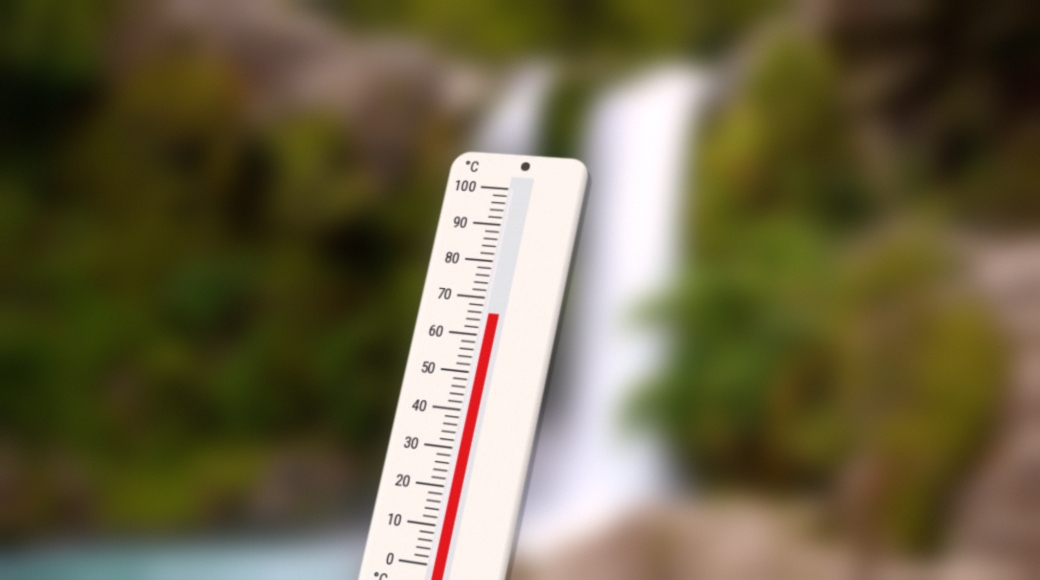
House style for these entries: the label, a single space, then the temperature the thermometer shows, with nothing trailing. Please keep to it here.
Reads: 66 °C
